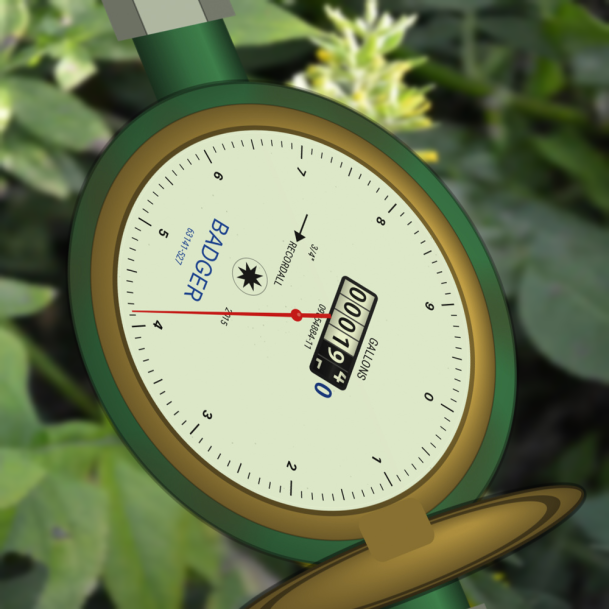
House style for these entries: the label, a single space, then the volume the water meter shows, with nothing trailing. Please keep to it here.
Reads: 1944.1 gal
